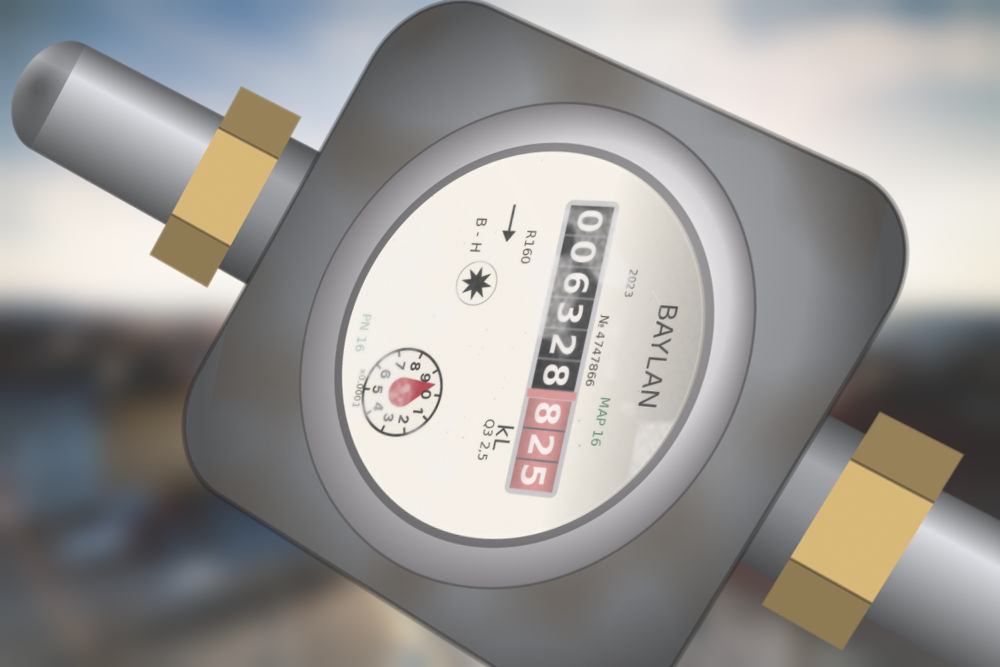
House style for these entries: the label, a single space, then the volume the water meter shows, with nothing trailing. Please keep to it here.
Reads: 6328.8249 kL
